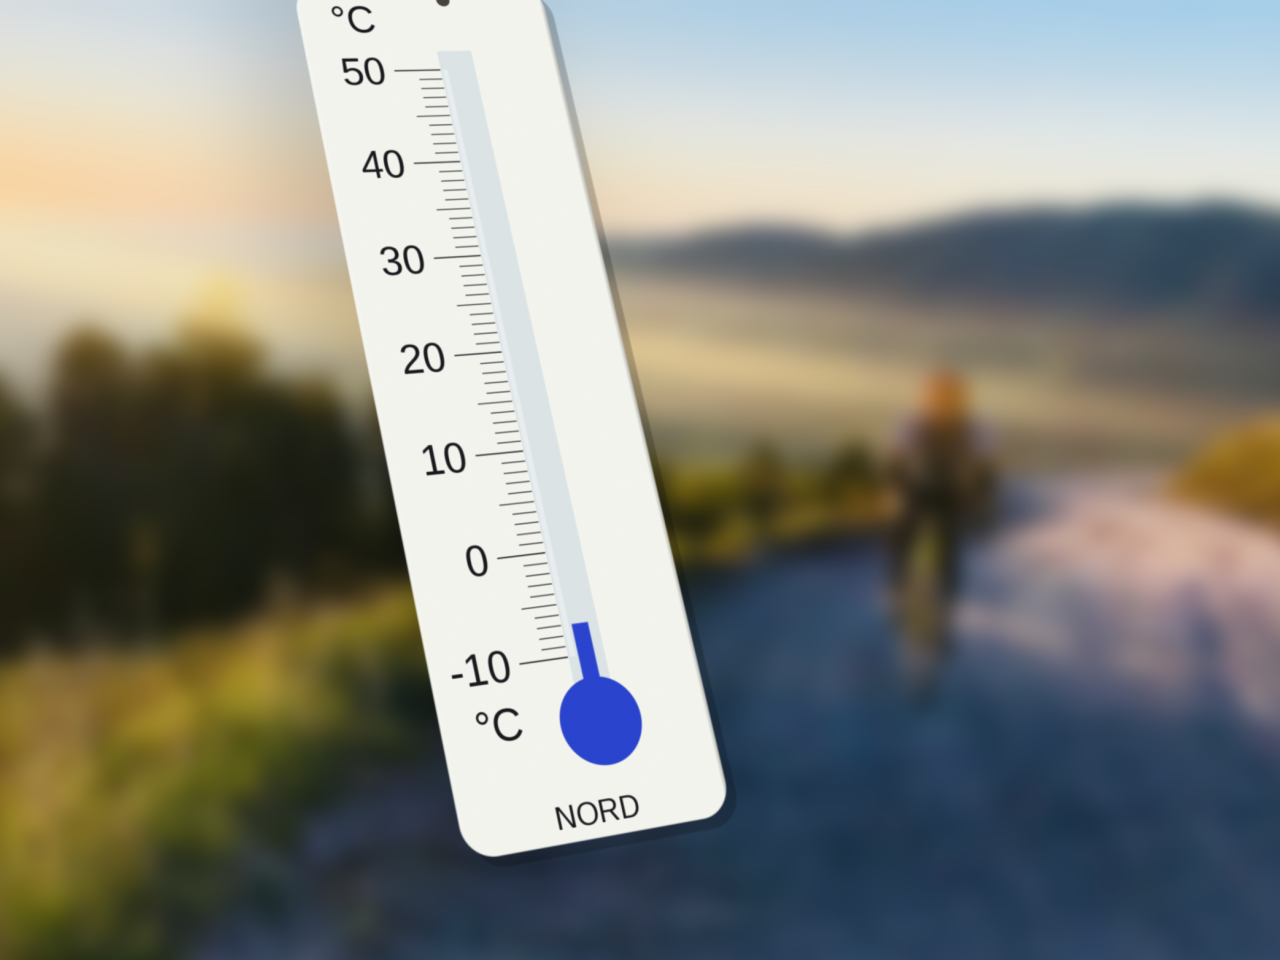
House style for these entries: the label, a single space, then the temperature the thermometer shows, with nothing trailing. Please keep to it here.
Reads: -7 °C
